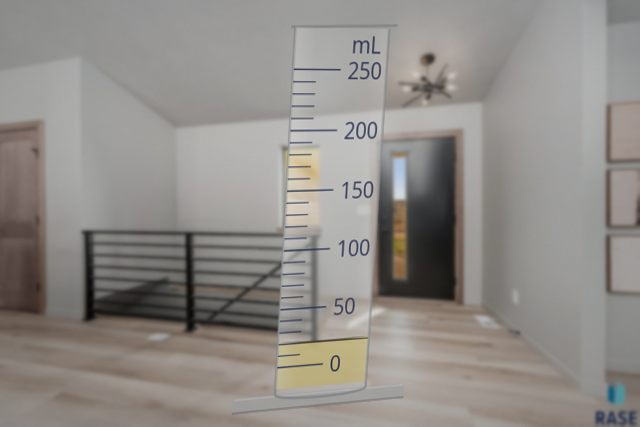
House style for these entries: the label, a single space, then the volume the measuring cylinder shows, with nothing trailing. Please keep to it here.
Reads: 20 mL
